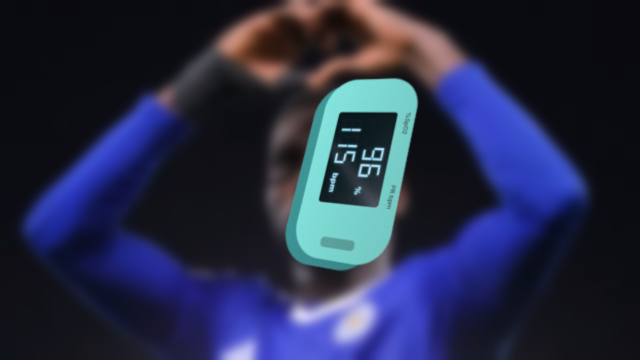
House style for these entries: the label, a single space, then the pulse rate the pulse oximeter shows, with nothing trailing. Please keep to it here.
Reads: 115 bpm
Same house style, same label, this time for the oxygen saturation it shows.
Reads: 96 %
